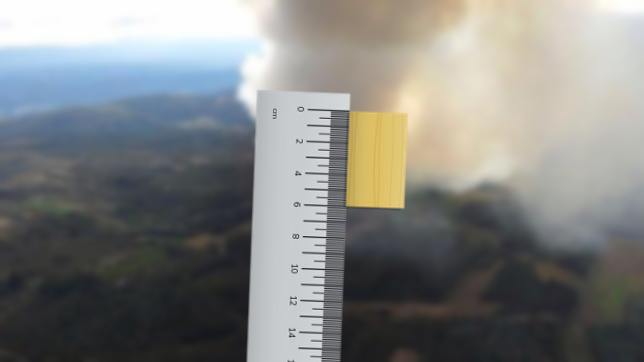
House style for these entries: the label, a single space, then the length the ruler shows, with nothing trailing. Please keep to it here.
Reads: 6 cm
